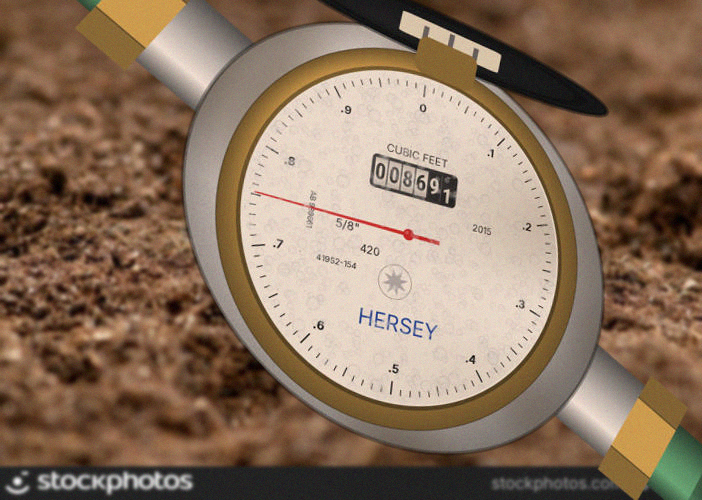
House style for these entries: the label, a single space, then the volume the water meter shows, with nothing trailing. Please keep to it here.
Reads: 8690.75 ft³
